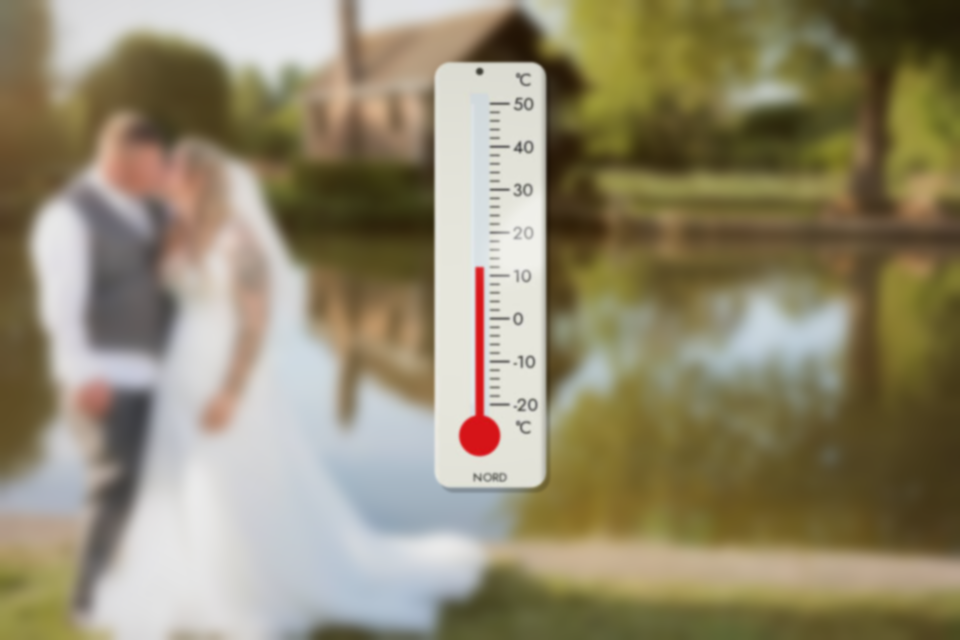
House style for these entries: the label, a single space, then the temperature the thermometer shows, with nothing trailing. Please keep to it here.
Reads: 12 °C
